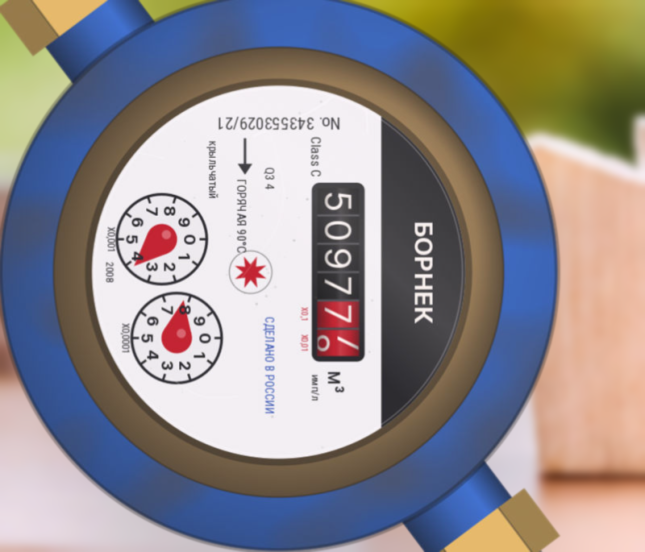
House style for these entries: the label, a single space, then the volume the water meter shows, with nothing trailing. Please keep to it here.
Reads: 5097.7737 m³
